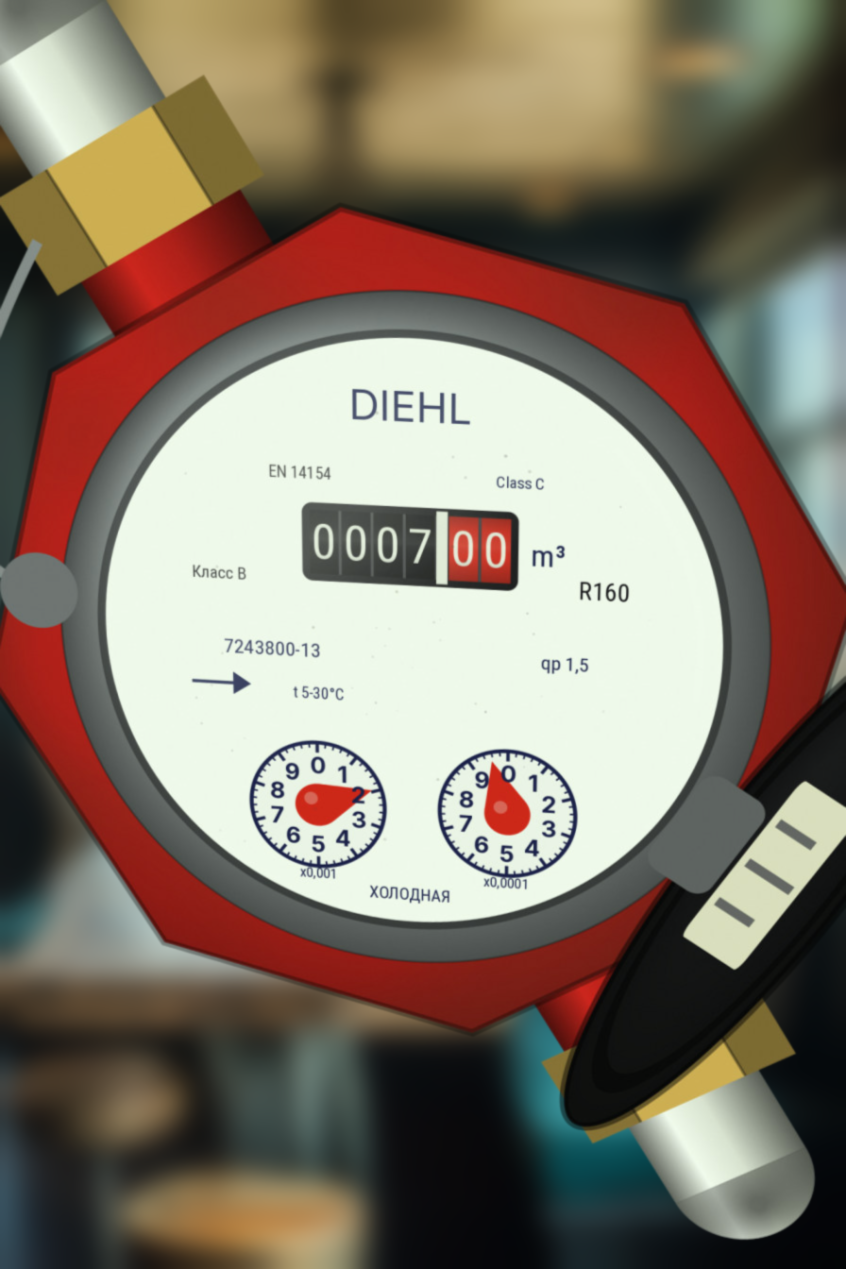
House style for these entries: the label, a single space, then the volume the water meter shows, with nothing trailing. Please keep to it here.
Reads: 7.0019 m³
